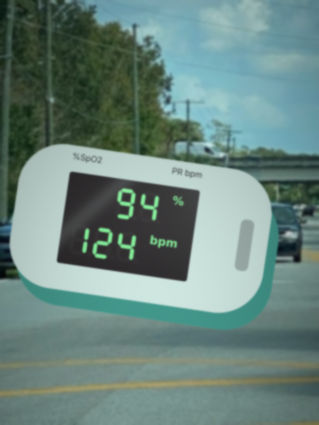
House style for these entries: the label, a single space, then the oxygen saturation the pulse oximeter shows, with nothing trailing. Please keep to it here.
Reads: 94 %
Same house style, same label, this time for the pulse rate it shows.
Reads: 124 bpm
